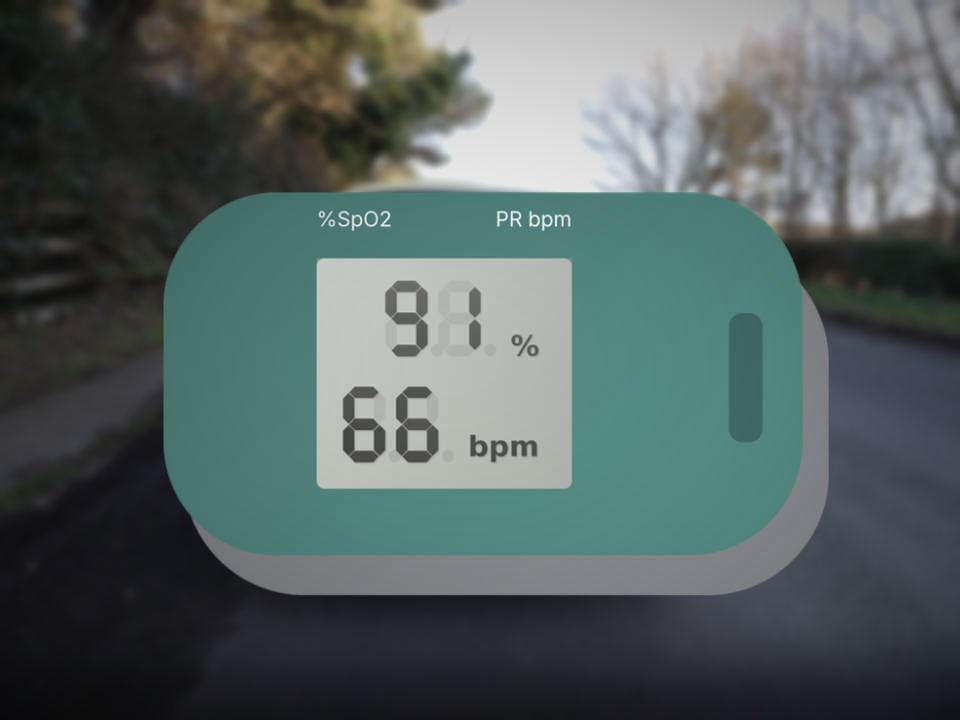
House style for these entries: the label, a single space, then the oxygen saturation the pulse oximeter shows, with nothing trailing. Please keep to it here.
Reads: 91 %
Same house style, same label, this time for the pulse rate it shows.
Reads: 66 bpm
